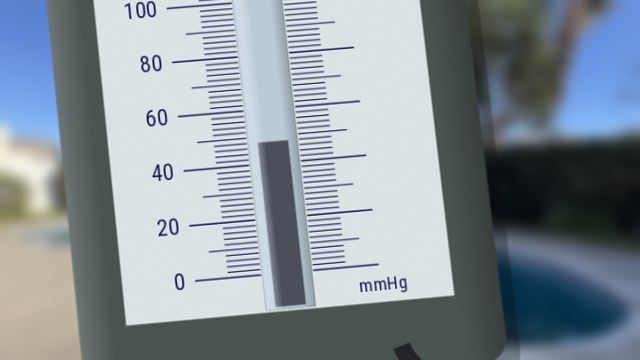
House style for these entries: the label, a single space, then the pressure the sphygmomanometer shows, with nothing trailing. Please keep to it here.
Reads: 48 mmHg
